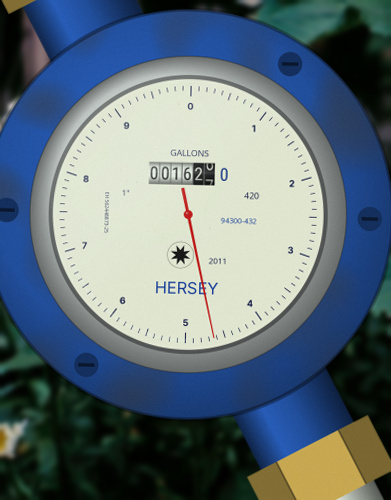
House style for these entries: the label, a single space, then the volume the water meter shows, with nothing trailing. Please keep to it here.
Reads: 16264.6 gal
